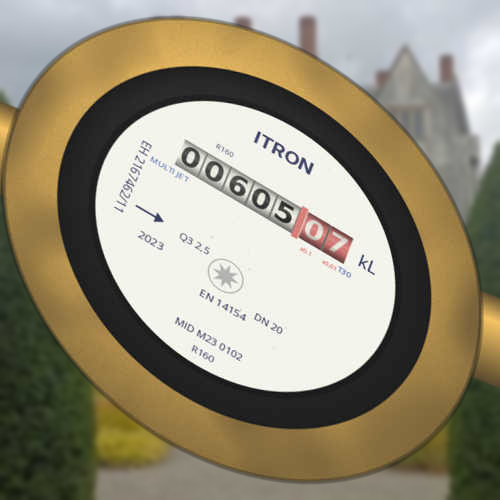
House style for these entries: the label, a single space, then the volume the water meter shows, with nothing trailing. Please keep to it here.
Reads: 605.07 kL
